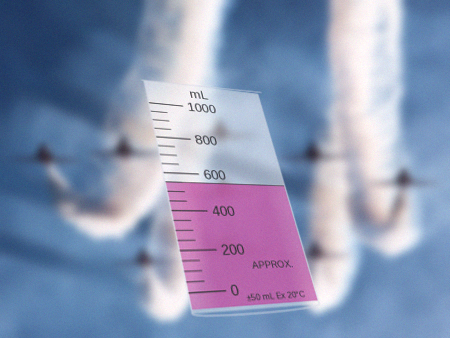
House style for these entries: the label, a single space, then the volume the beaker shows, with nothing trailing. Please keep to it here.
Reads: 550 mL
